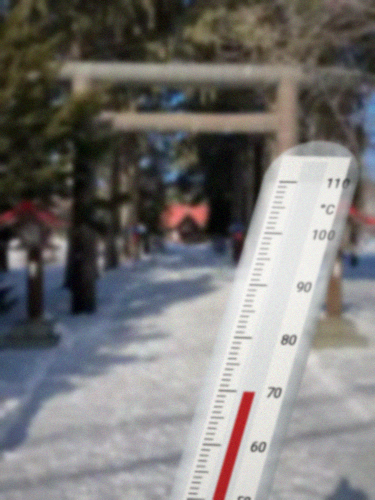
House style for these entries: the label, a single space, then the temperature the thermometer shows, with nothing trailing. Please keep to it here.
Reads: 70 °C
